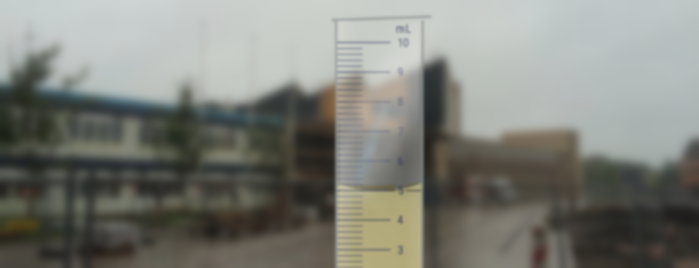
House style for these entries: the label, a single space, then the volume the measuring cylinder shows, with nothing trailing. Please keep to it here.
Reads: 5 mL
